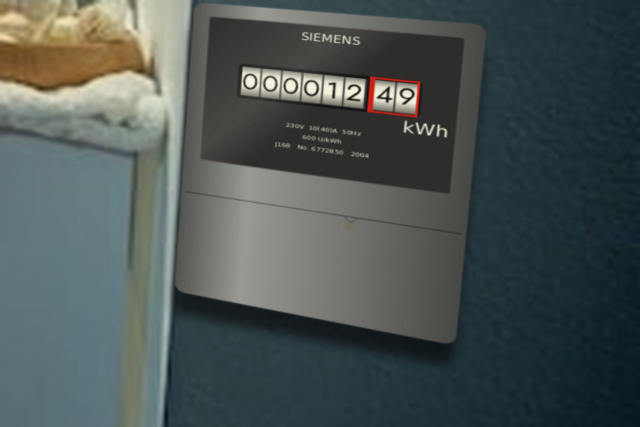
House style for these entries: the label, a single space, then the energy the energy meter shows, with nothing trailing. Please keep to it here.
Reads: 12.49 kWh
